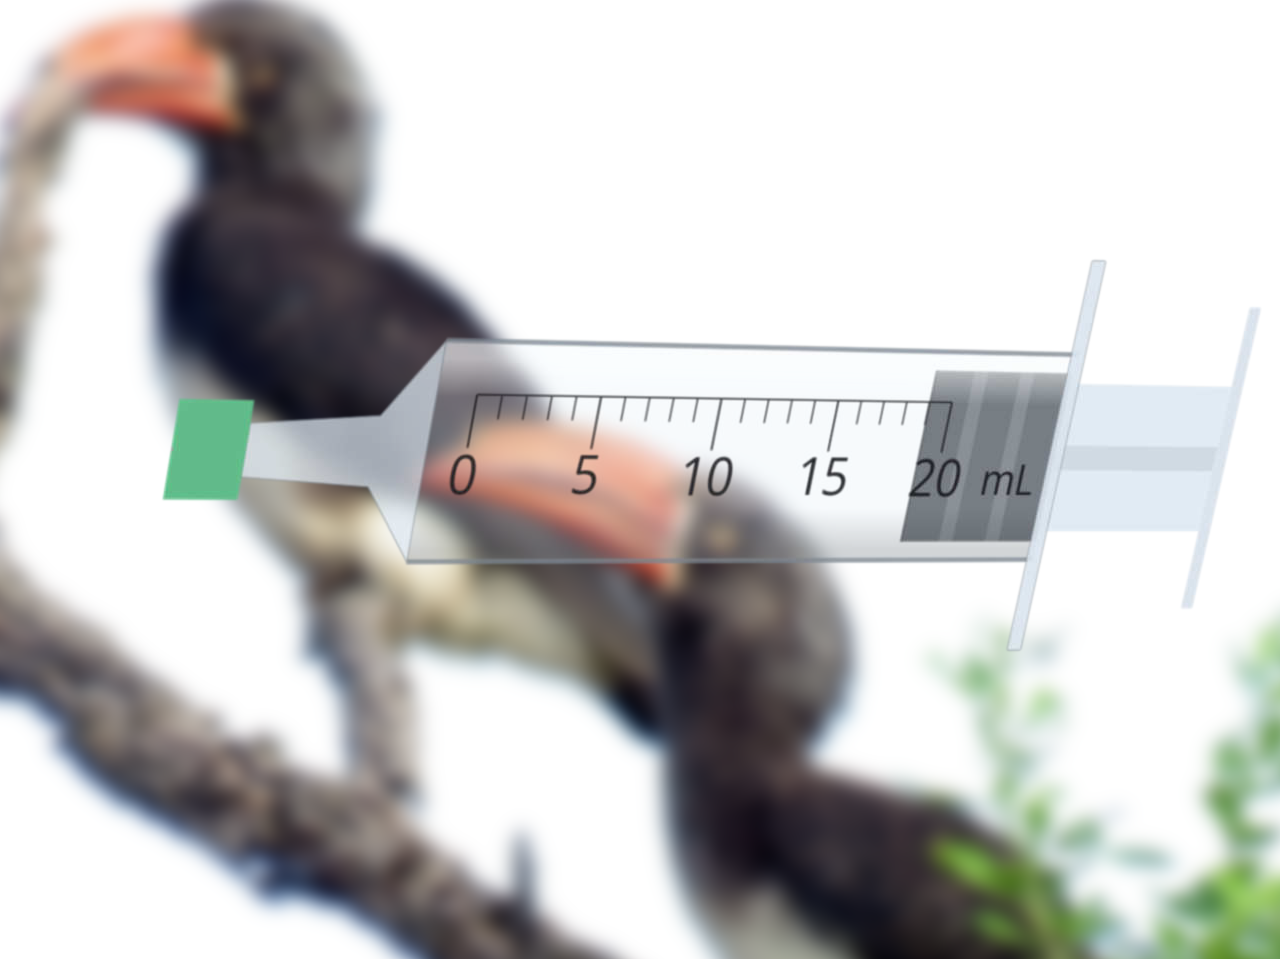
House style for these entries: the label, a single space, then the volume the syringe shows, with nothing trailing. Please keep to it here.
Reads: 19 mL
